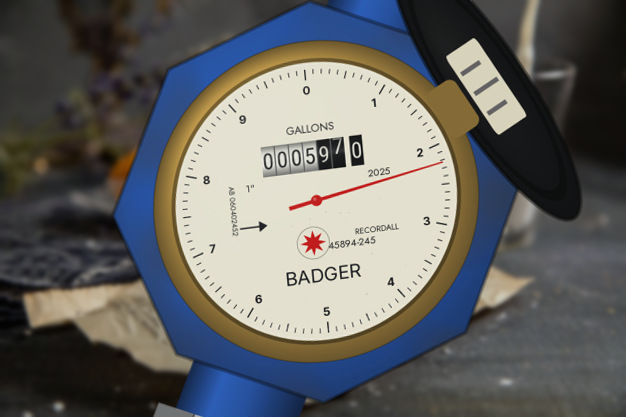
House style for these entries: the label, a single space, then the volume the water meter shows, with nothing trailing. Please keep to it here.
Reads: 5972.2 gal
